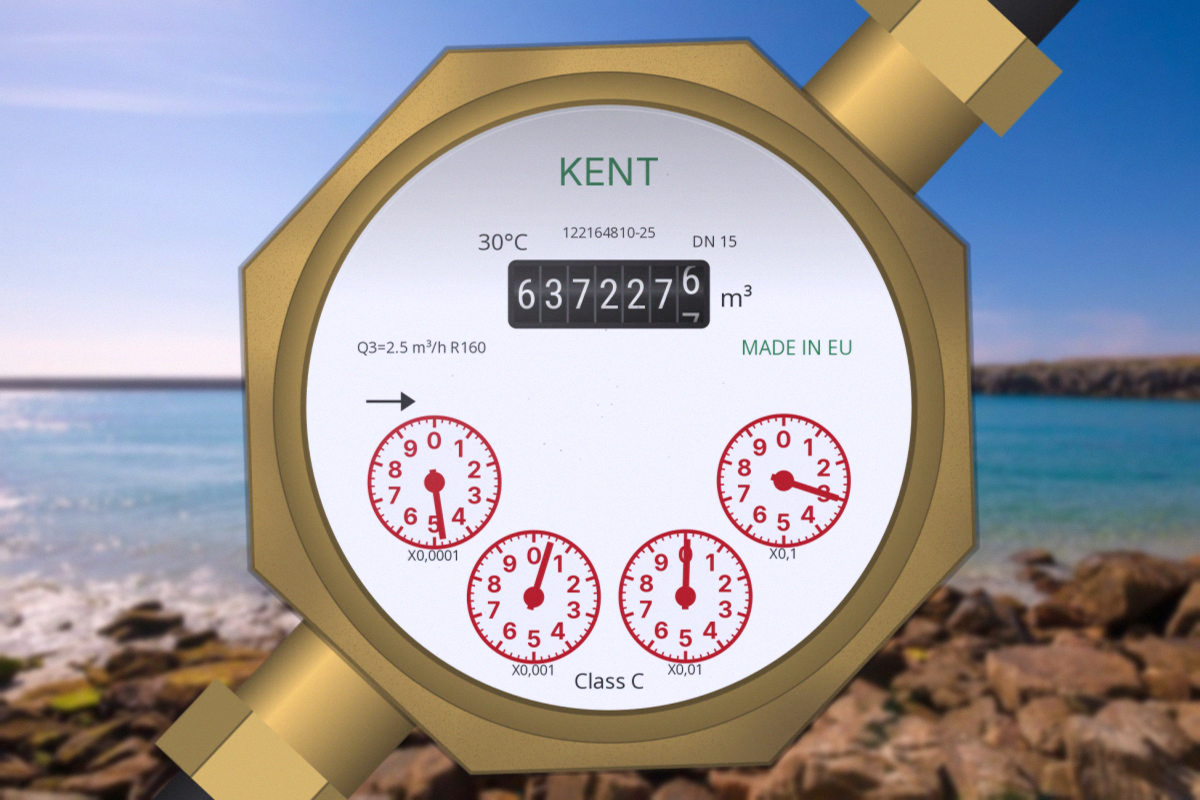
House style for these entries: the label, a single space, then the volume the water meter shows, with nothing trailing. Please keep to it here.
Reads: 6372276.3004 m³
